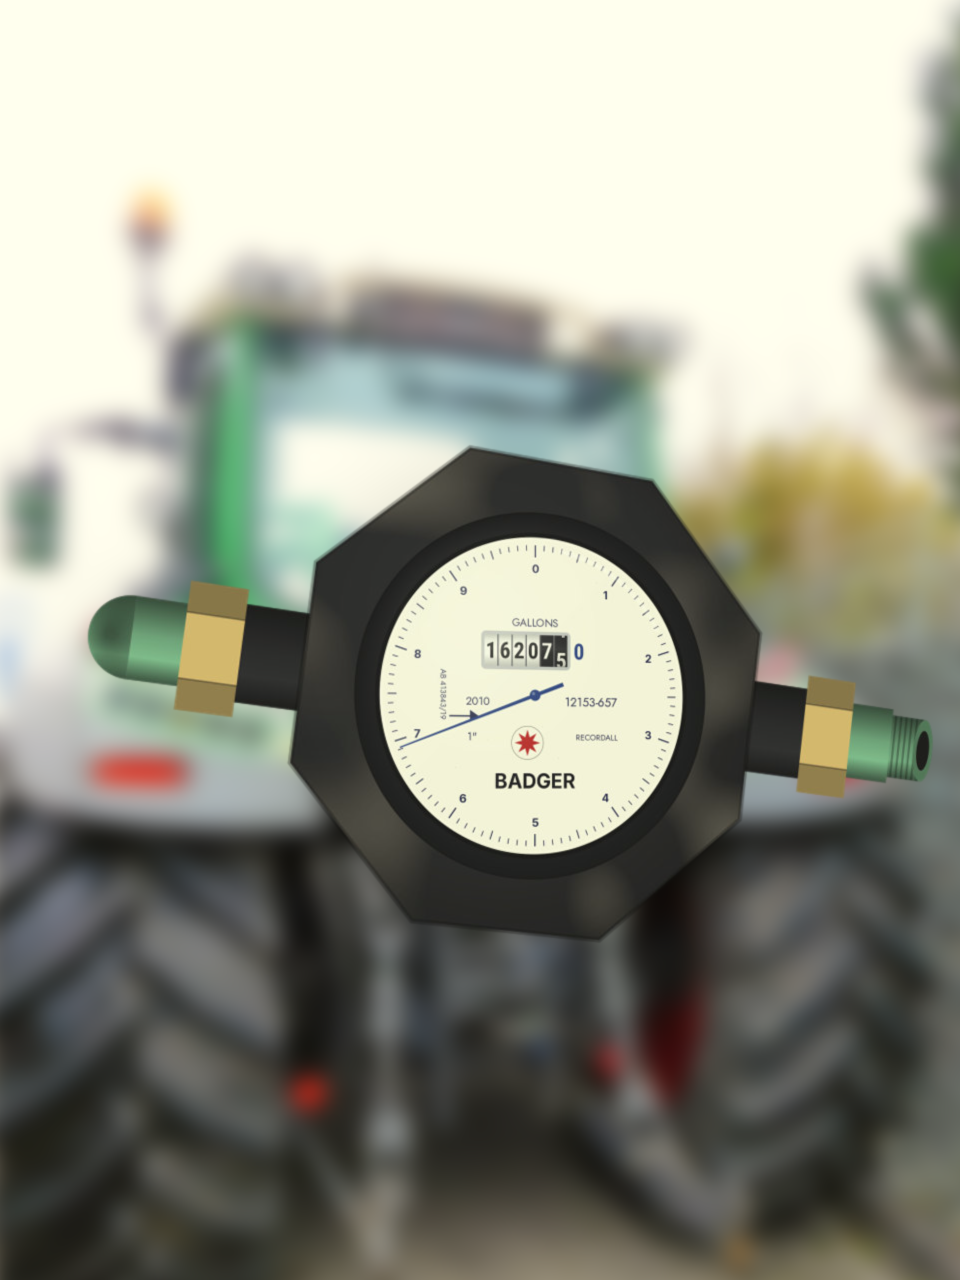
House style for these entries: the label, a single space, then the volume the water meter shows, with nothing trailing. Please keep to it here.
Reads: 1620746.9 gal
